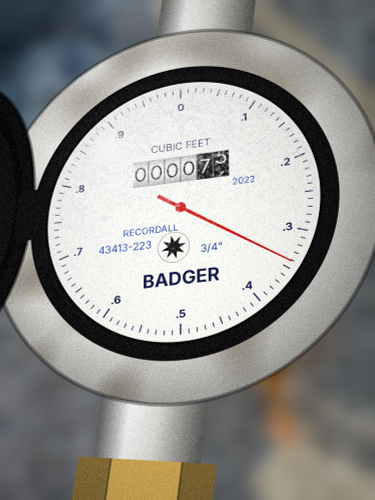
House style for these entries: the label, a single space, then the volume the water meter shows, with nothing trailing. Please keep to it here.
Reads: 75.34 ft³
